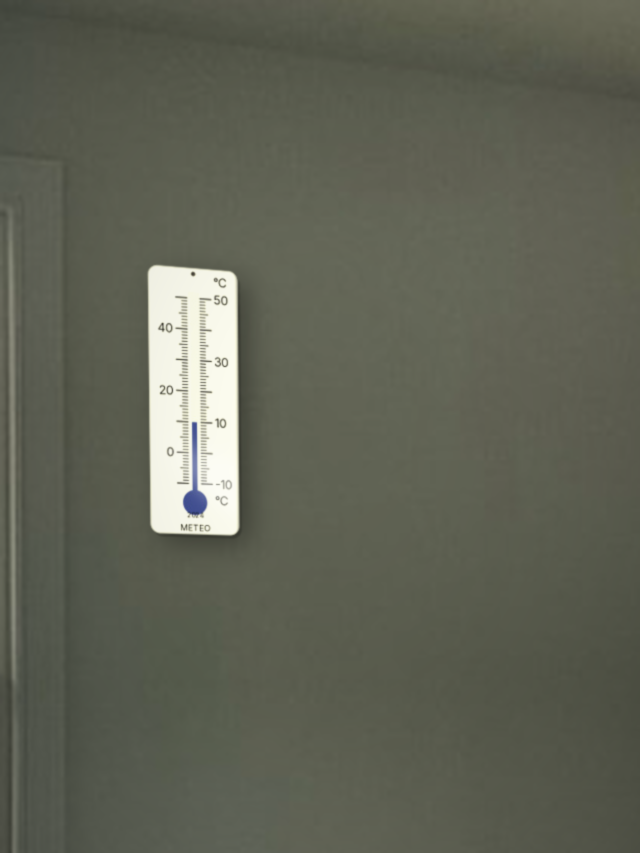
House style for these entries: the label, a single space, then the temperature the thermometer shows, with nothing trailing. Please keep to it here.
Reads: 10 °C
